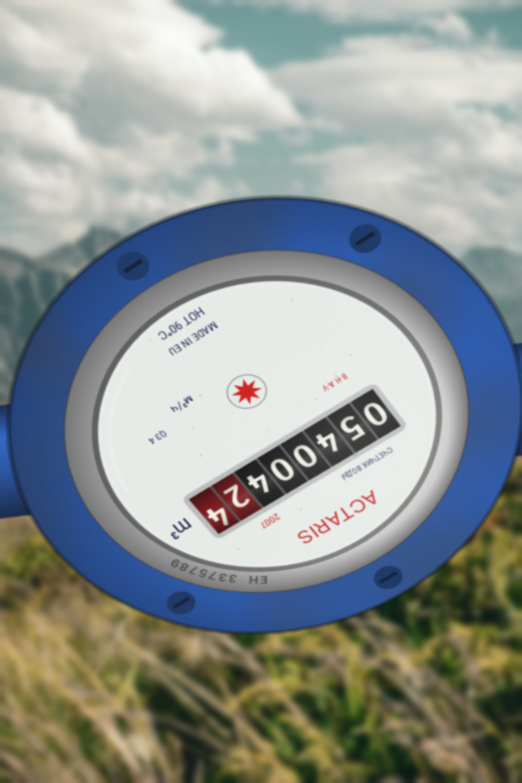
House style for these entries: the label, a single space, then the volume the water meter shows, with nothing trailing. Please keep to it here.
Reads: 54004.24 m³
